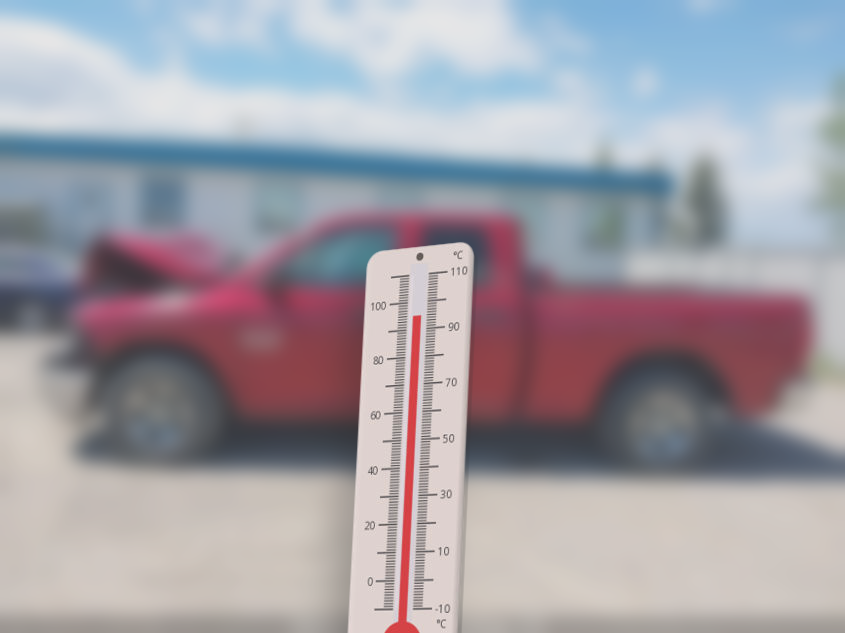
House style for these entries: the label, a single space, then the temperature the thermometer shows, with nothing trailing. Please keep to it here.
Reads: 95 °C
